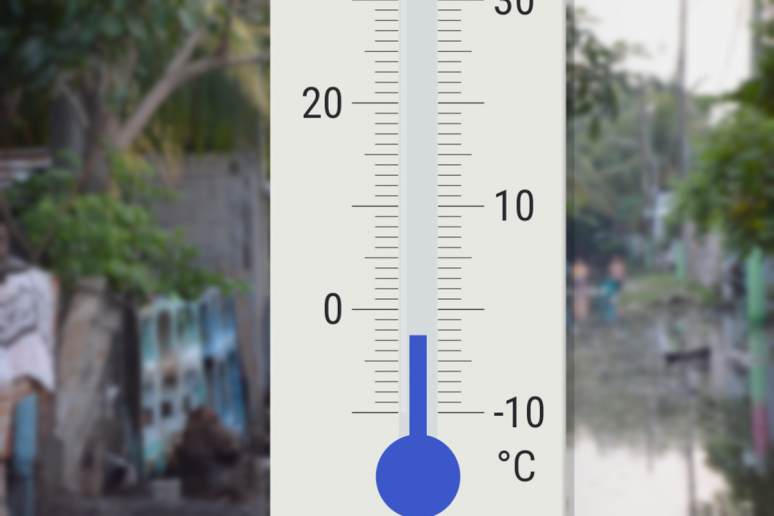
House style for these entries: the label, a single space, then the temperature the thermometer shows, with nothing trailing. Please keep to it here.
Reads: -2.5 °C
